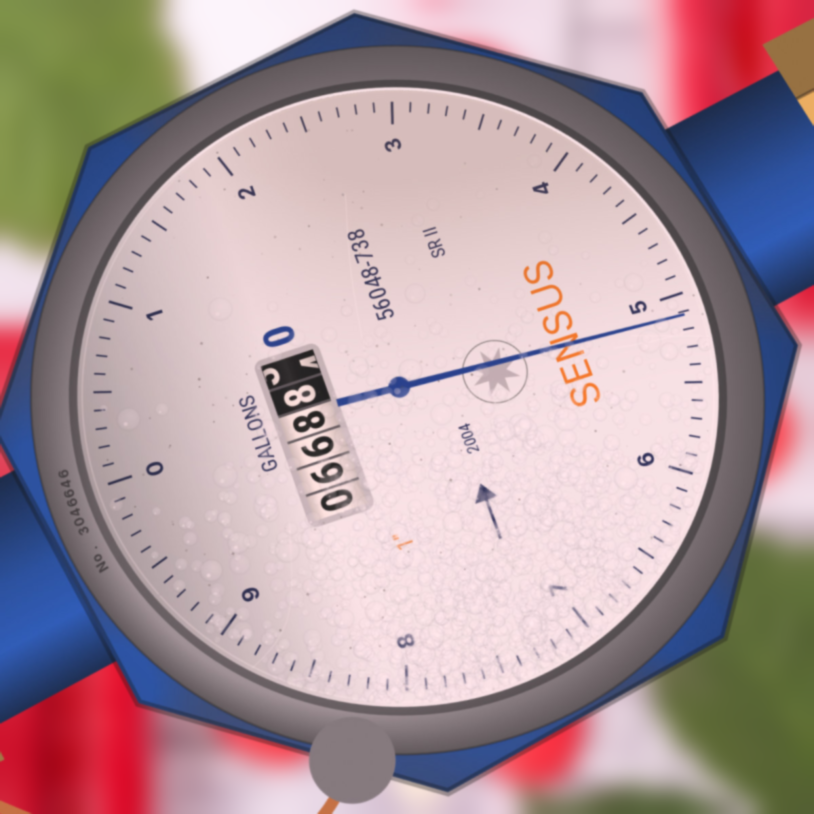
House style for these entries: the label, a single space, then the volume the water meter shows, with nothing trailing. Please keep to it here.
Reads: 668835.1 gal
